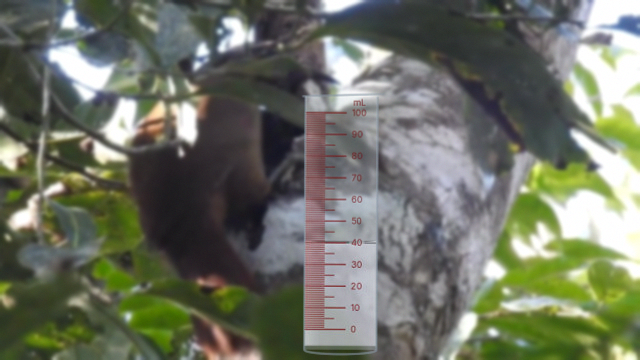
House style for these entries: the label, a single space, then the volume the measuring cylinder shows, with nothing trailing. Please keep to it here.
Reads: 40 mL
